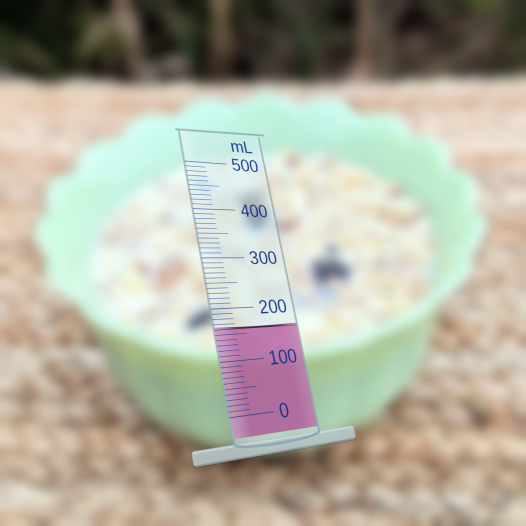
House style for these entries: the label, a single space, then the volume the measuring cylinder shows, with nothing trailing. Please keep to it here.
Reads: 160 mL
